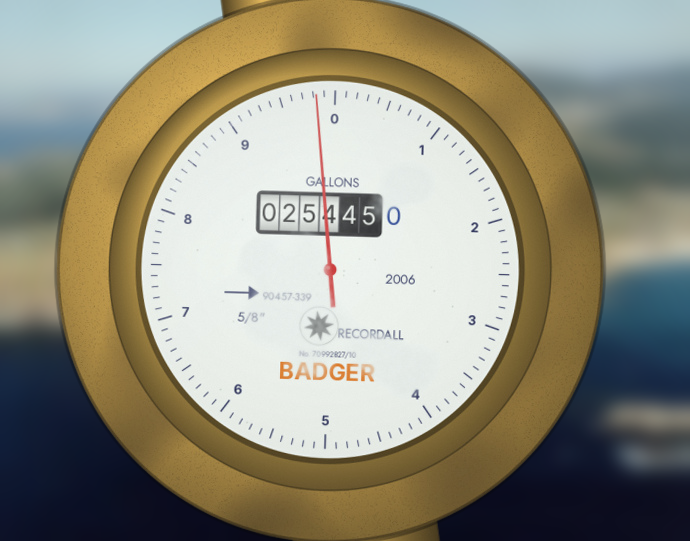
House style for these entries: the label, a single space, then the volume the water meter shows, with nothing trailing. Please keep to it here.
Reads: 254449.8 gal
